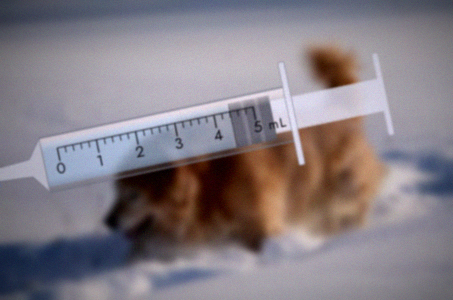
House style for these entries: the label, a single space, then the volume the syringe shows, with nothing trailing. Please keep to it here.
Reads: 4.4 mL
